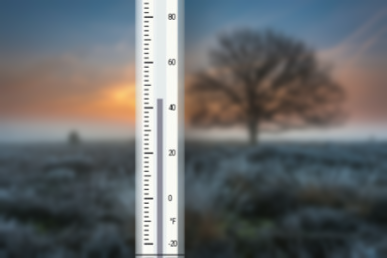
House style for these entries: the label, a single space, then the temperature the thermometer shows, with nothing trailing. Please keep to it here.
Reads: 44 °F
